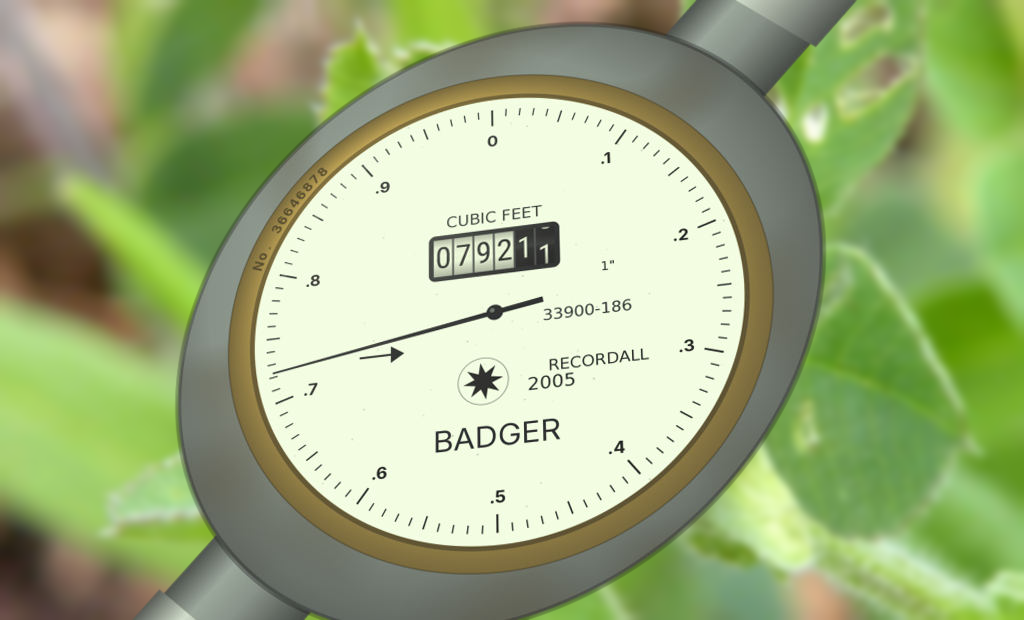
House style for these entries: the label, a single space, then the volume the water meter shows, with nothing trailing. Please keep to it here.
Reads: 79210.72 ft³
